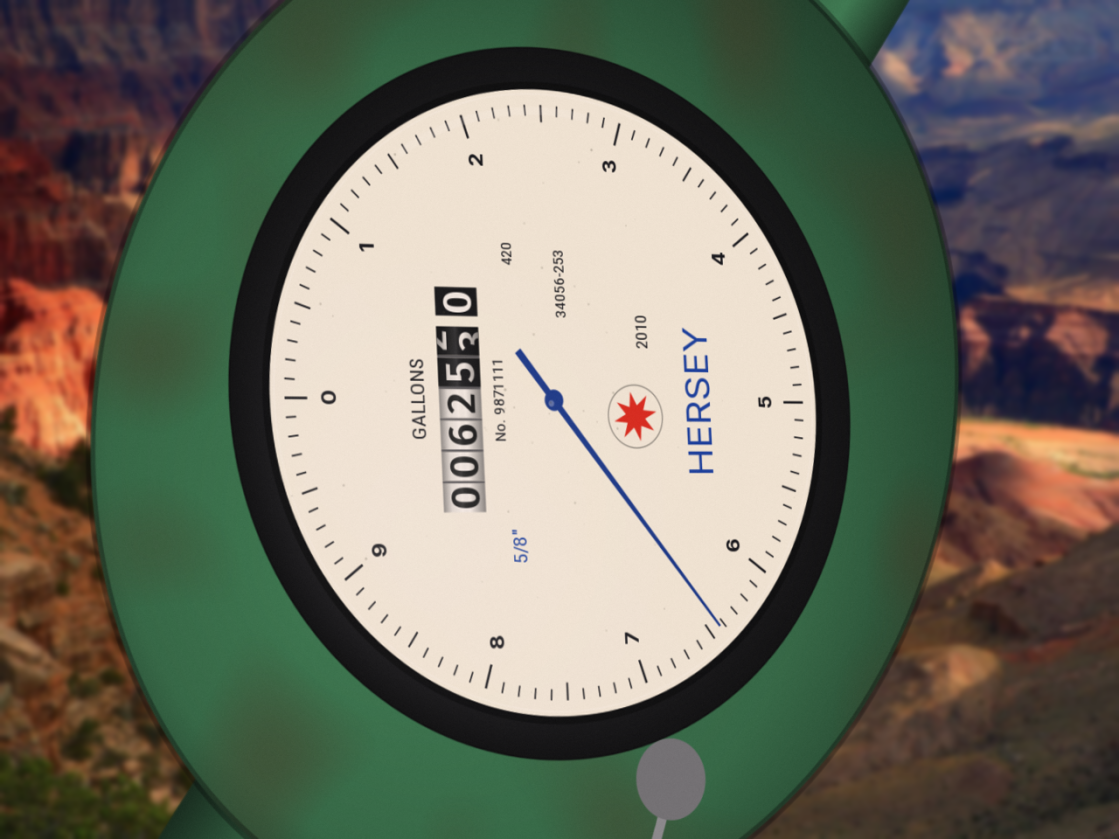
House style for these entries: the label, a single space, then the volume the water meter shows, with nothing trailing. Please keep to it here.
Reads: 62526.4 gal
